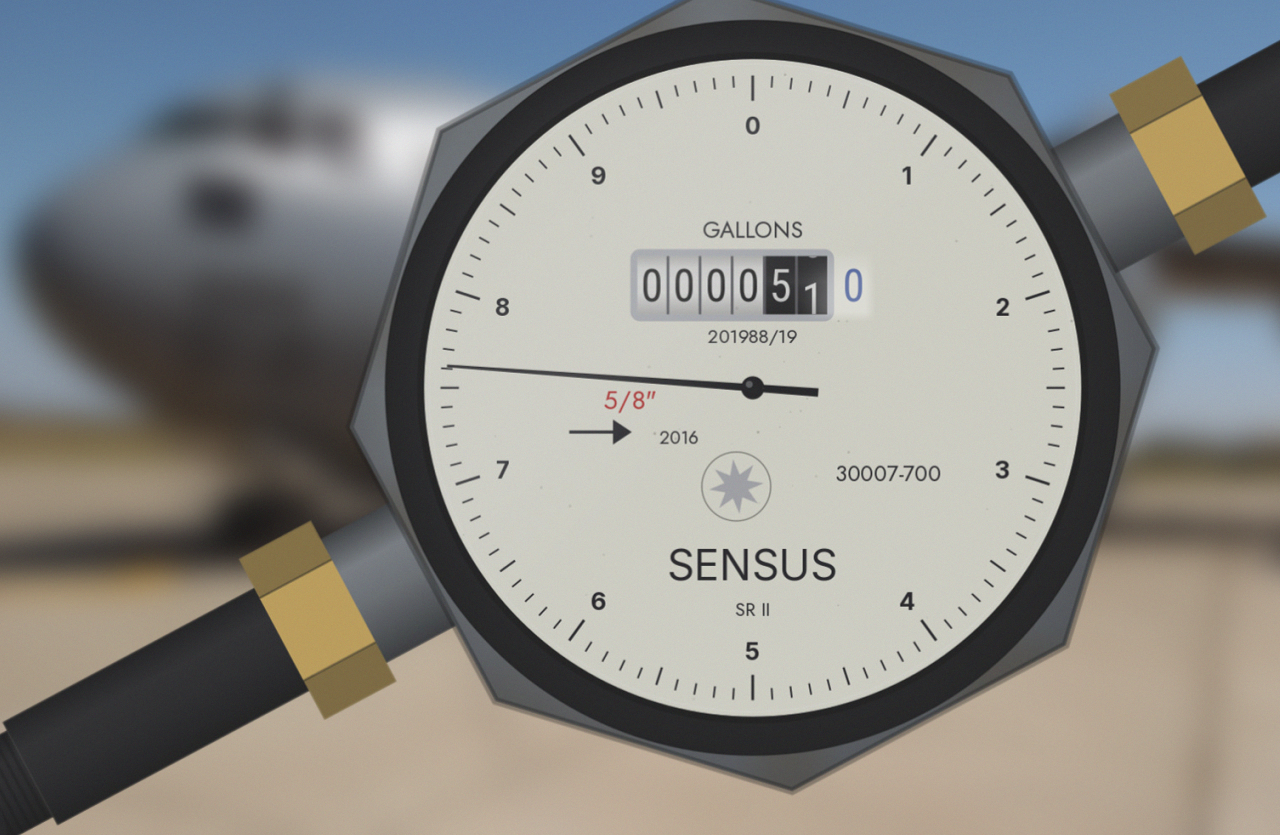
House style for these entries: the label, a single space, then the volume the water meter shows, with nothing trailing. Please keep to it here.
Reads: 507.6 gal
